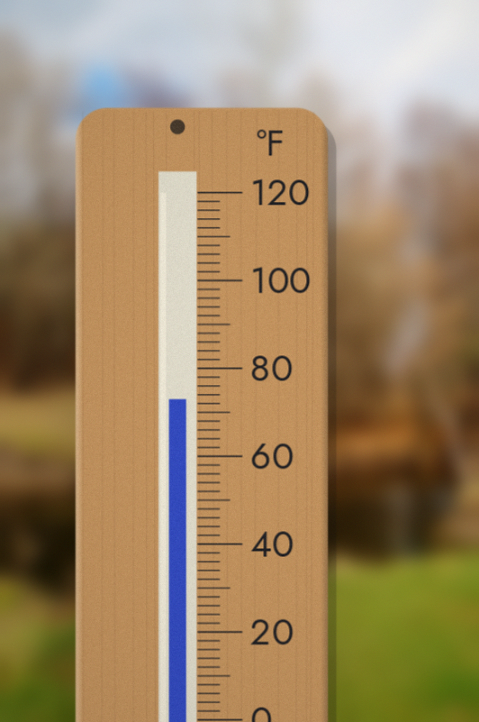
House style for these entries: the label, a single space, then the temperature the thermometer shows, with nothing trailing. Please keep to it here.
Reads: 73 °F
